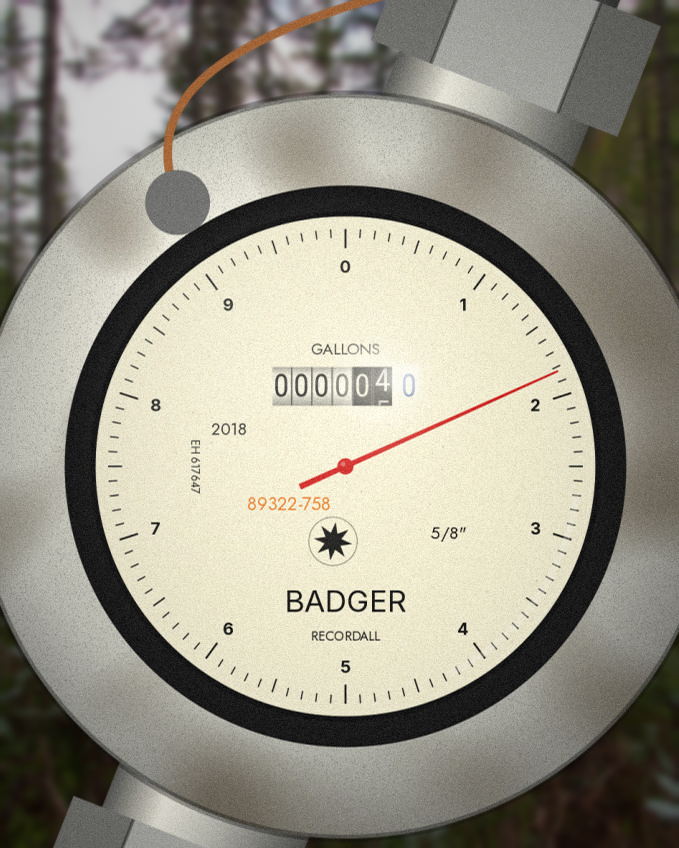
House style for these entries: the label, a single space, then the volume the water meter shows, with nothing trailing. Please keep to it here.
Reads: 41.8 gal
